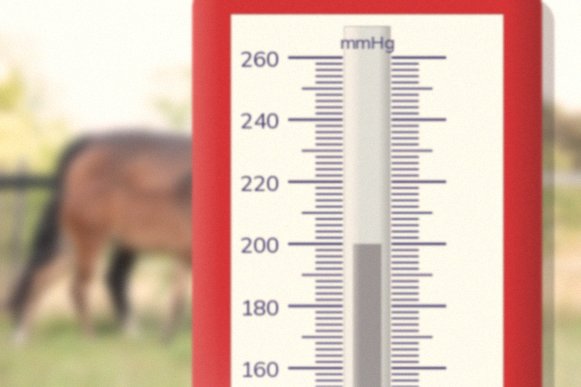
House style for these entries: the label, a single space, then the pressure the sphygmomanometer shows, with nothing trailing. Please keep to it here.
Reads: 200 mmHg
